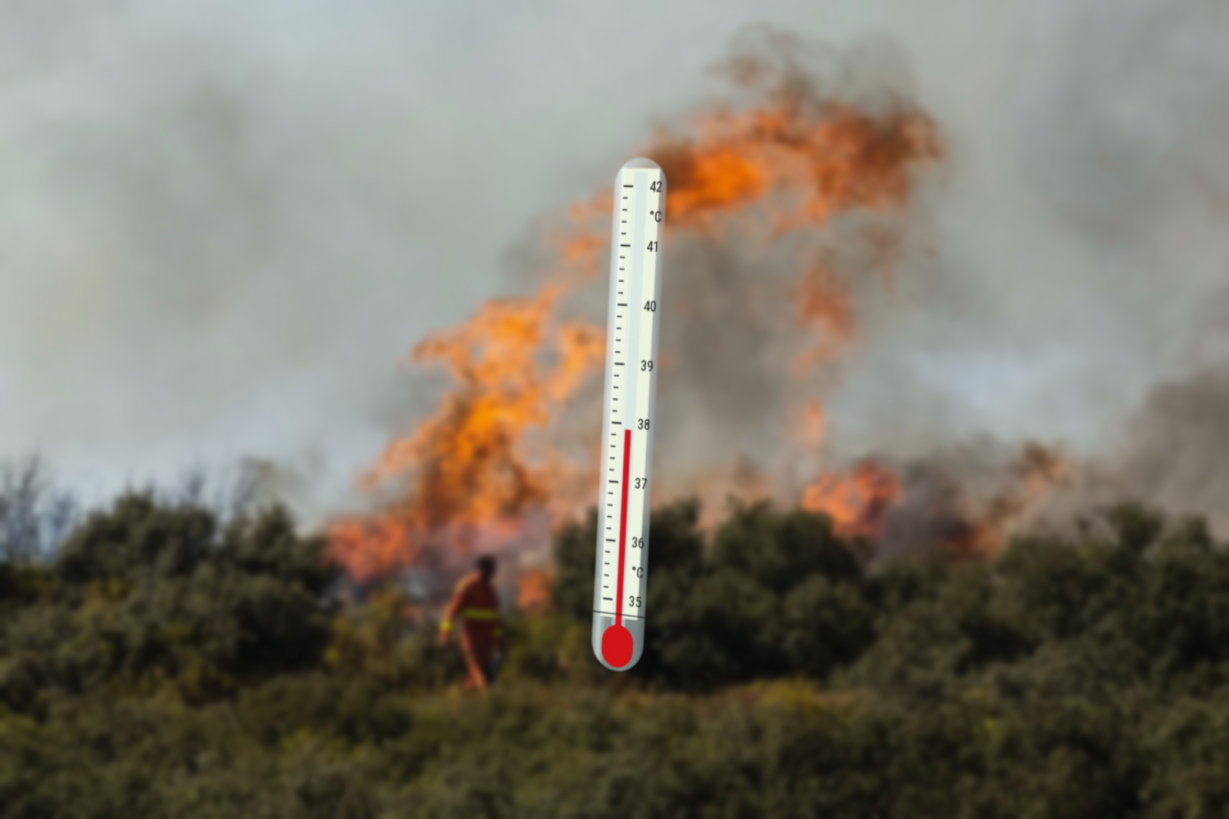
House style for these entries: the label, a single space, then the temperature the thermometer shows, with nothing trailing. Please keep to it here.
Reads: 37.9 °C
